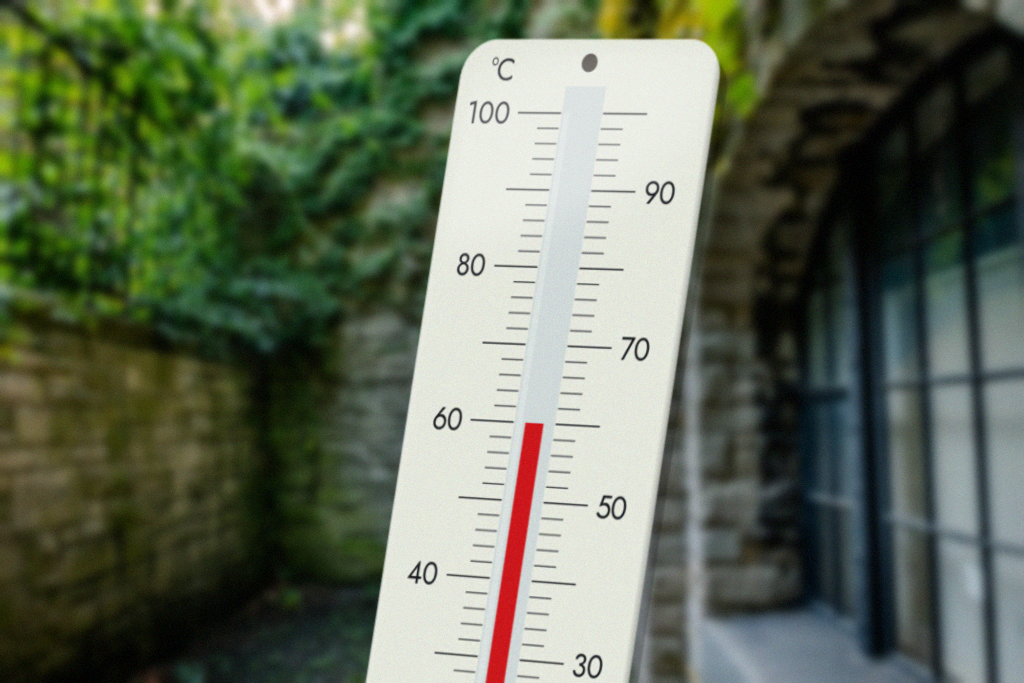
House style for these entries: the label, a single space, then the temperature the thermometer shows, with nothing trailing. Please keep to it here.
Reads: 60 °C
